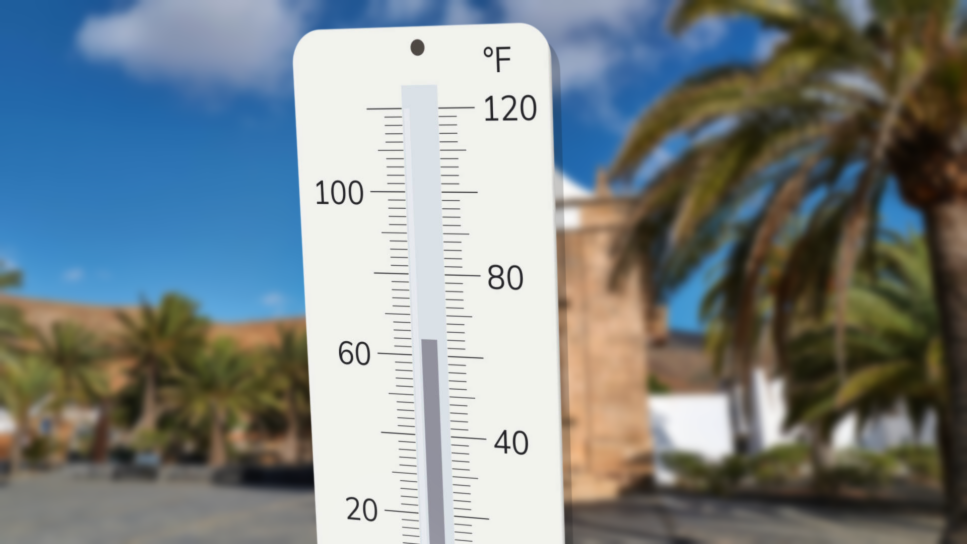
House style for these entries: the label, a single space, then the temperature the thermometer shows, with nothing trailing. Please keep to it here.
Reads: 64 °F
